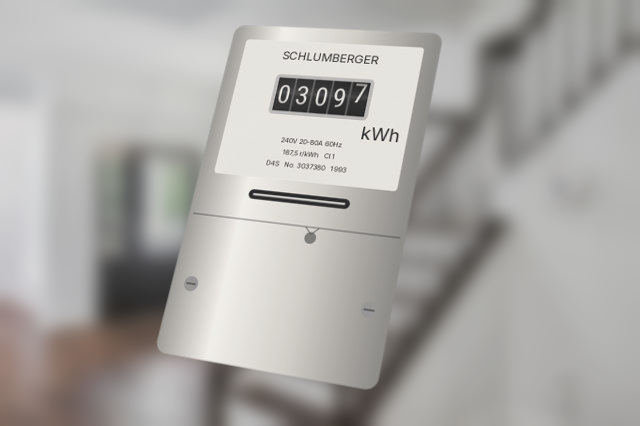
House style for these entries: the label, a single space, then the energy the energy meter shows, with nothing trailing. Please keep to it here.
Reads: 3097 kWh
